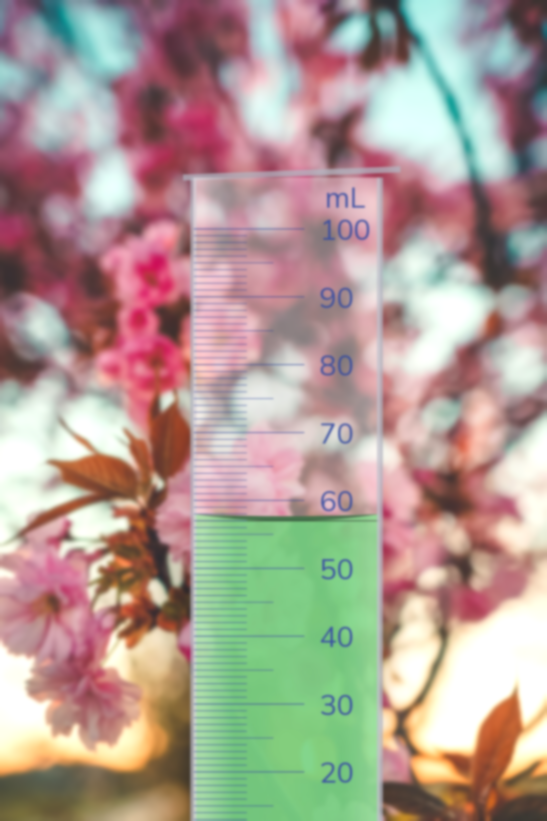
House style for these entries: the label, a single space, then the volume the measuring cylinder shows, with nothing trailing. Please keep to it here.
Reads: 57 mL
